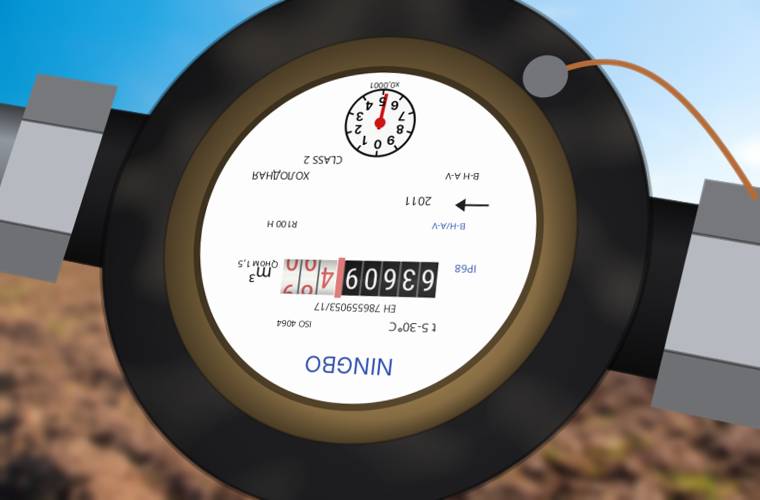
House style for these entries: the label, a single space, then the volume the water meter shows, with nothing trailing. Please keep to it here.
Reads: 63609.4895 m³
